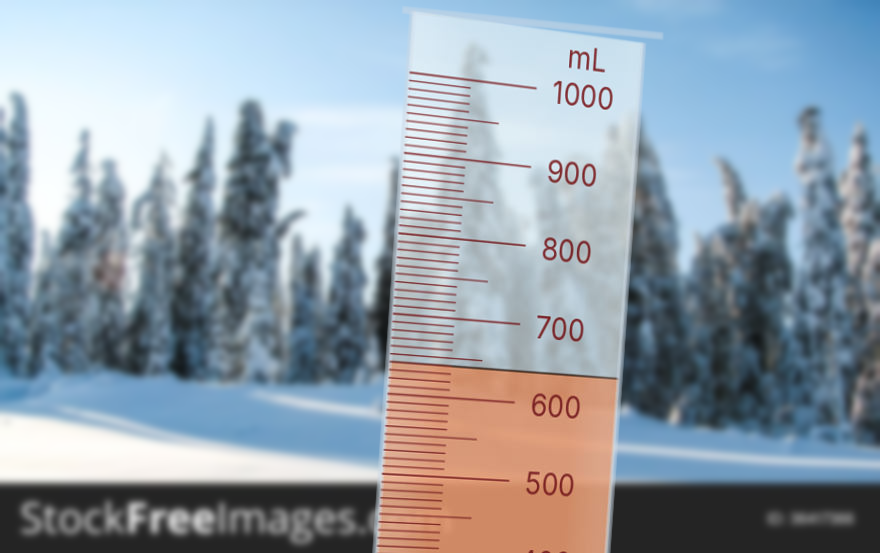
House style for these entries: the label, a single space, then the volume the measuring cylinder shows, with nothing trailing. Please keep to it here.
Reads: 640 mL
